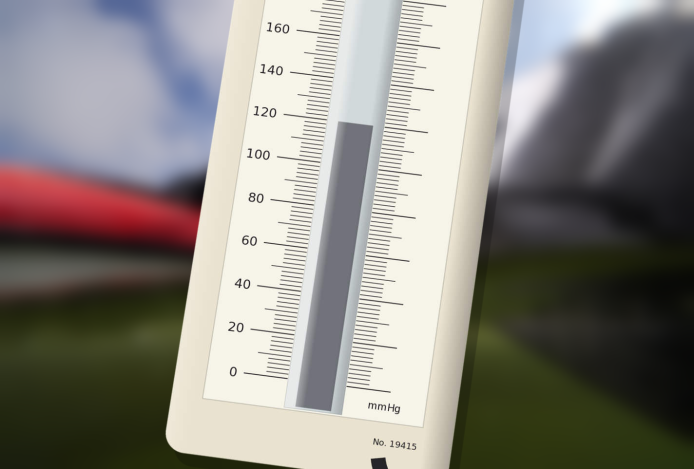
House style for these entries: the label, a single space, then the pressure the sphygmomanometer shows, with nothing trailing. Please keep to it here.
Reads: 120 mmHg
